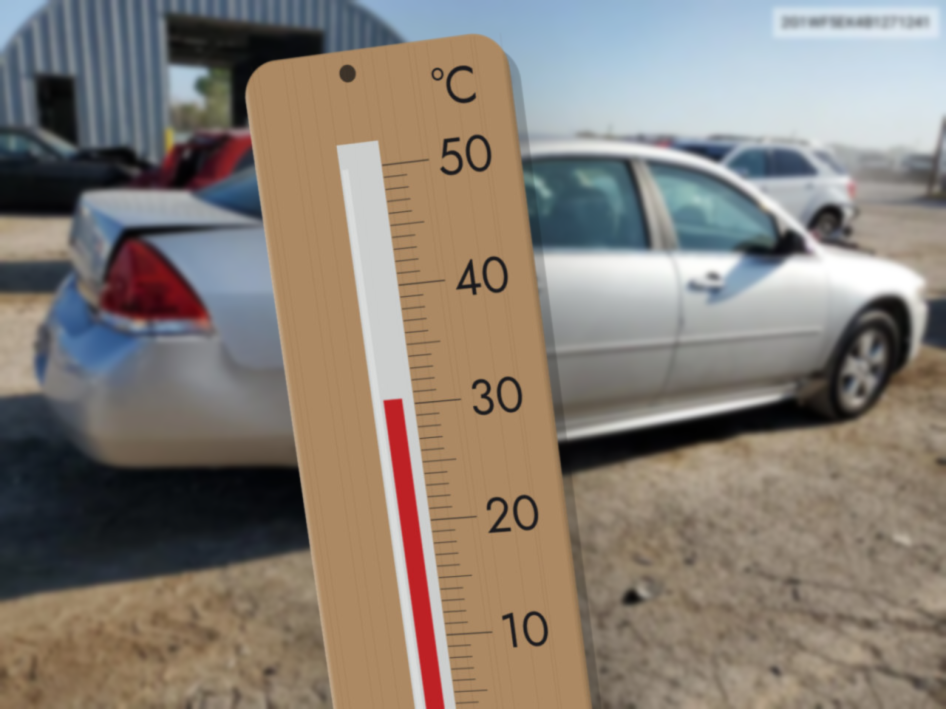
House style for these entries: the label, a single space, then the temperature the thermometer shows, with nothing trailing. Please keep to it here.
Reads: 30.5 °C
